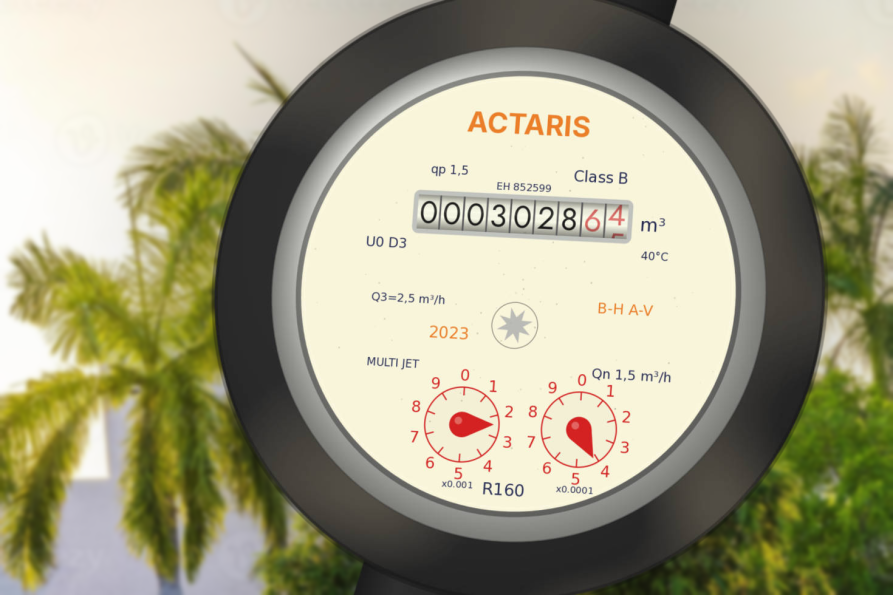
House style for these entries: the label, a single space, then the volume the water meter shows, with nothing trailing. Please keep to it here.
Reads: 3028.6424 m³
